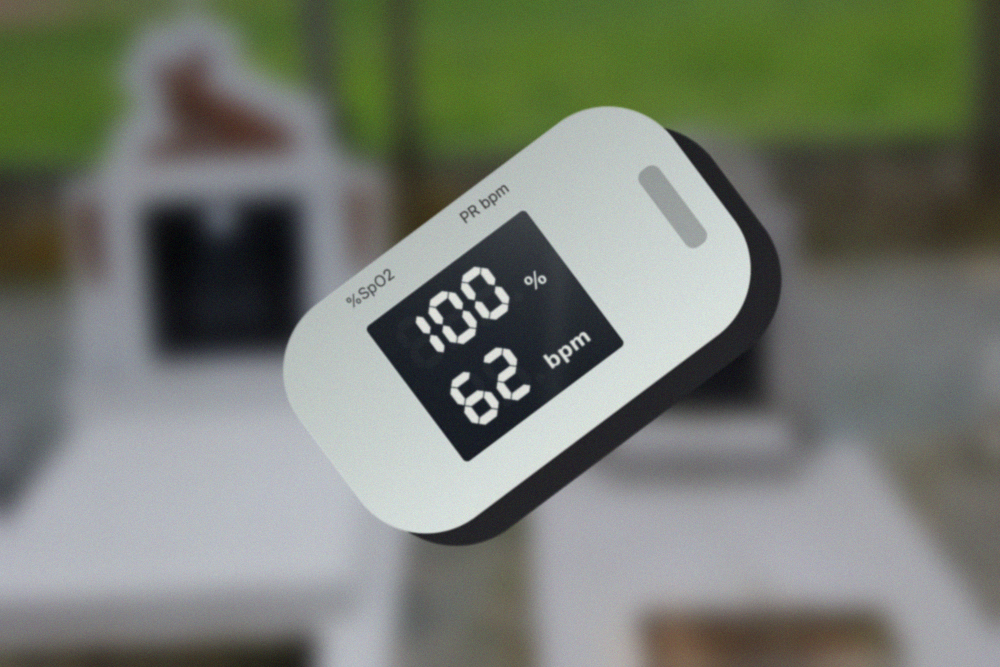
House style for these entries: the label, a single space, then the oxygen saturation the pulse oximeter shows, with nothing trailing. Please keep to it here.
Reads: 100 %
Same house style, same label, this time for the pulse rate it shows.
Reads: 62 bpm
